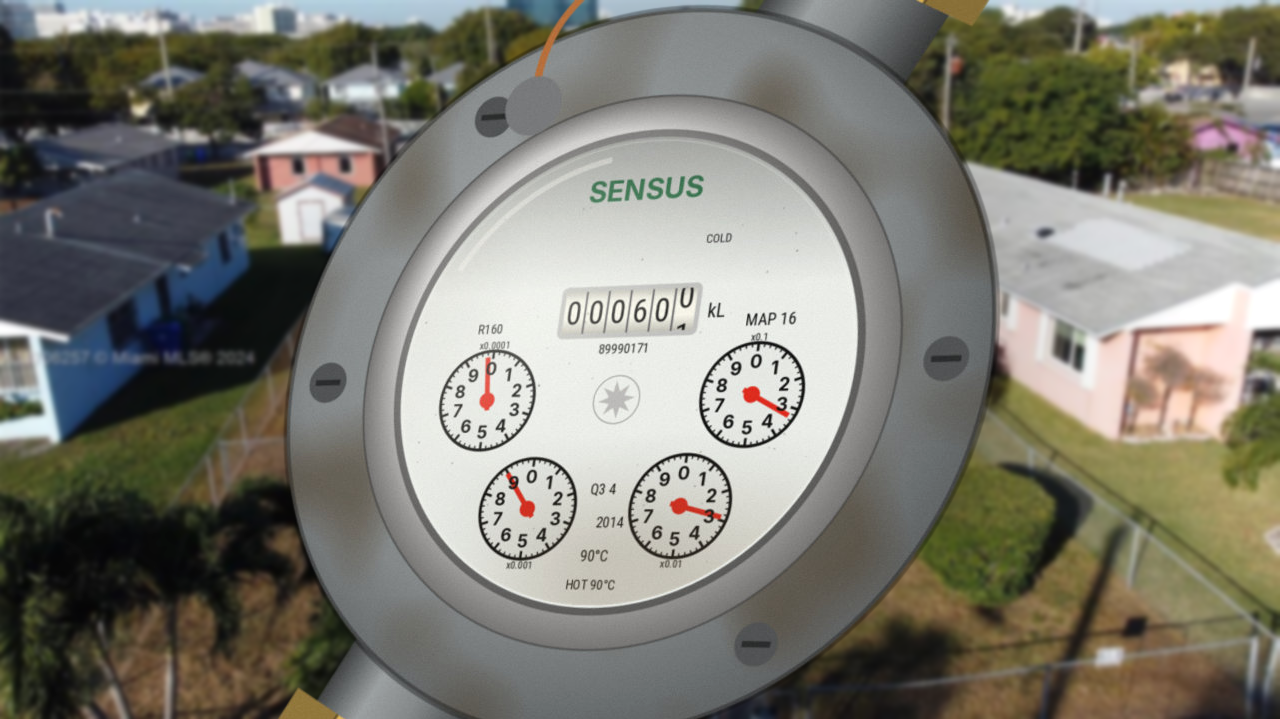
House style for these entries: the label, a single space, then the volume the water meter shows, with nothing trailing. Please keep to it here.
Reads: 600.3289 kL
